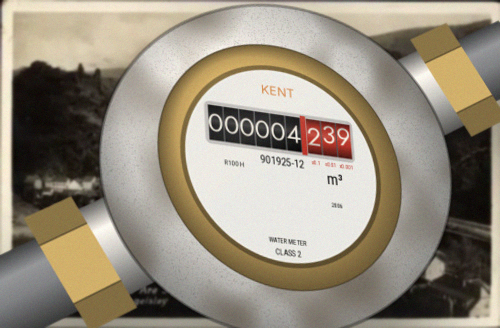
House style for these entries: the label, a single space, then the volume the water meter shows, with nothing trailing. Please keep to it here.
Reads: 4.239 m³
